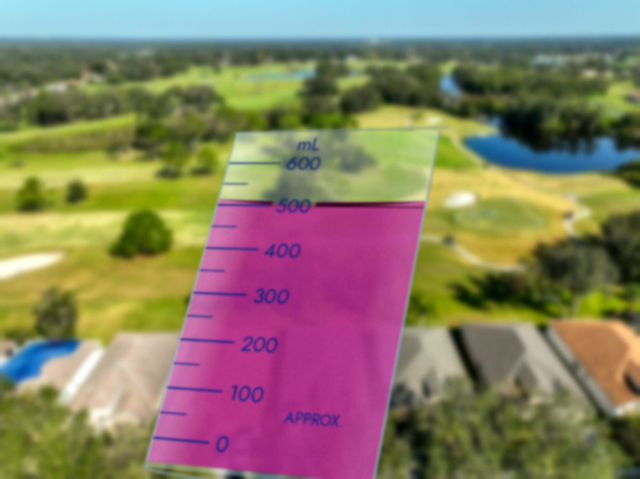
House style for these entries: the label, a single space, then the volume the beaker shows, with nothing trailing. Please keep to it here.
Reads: 500 mL
